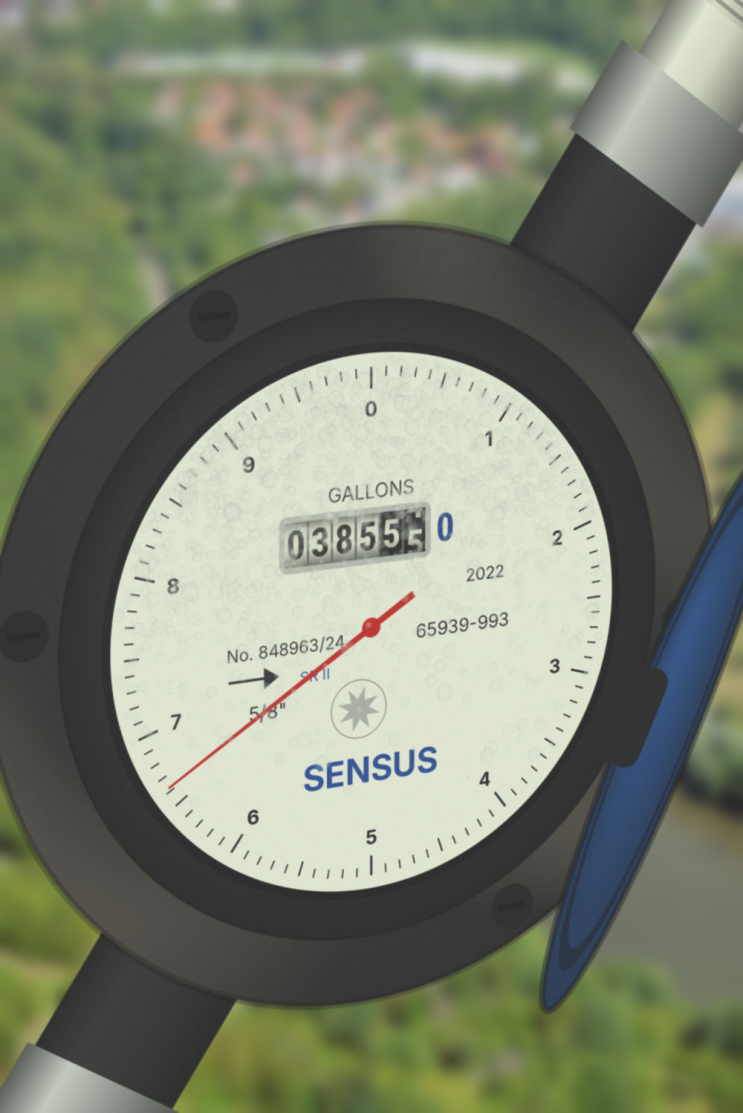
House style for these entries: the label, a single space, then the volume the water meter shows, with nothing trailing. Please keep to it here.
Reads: 385546.6 gal
